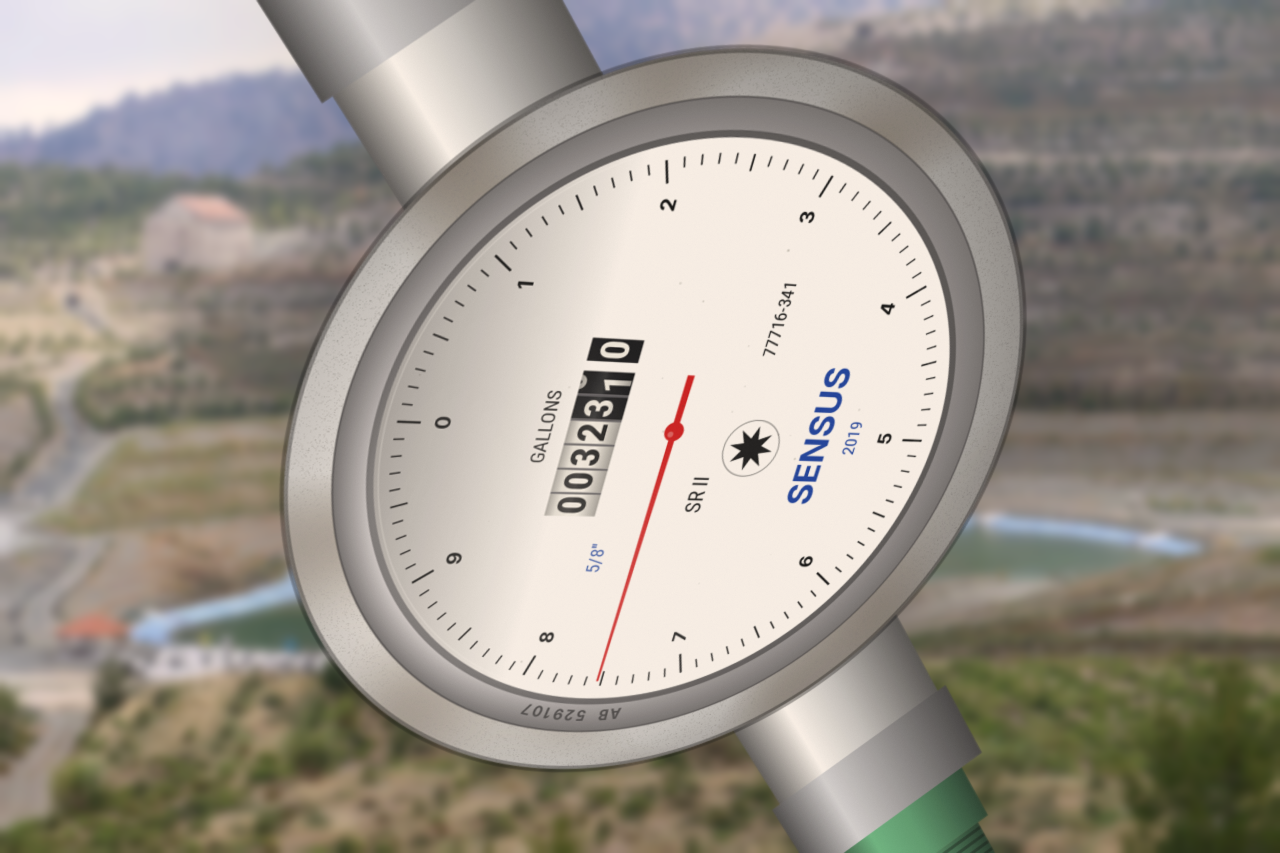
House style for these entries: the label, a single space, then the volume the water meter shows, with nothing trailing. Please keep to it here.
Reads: 32307.5 gal
